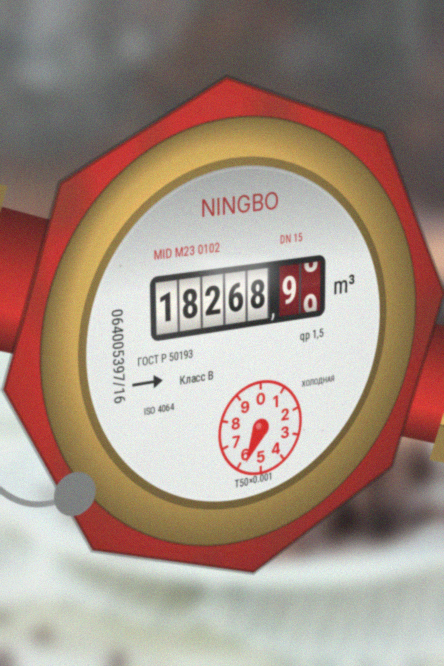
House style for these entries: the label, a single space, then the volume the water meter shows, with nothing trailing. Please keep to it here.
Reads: 18268.985 m³
